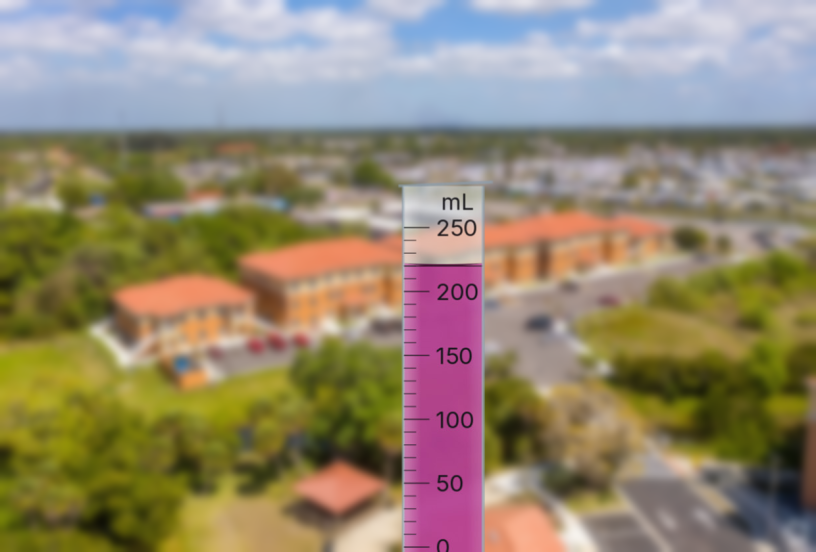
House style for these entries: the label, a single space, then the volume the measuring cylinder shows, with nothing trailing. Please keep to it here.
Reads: 220 mL
